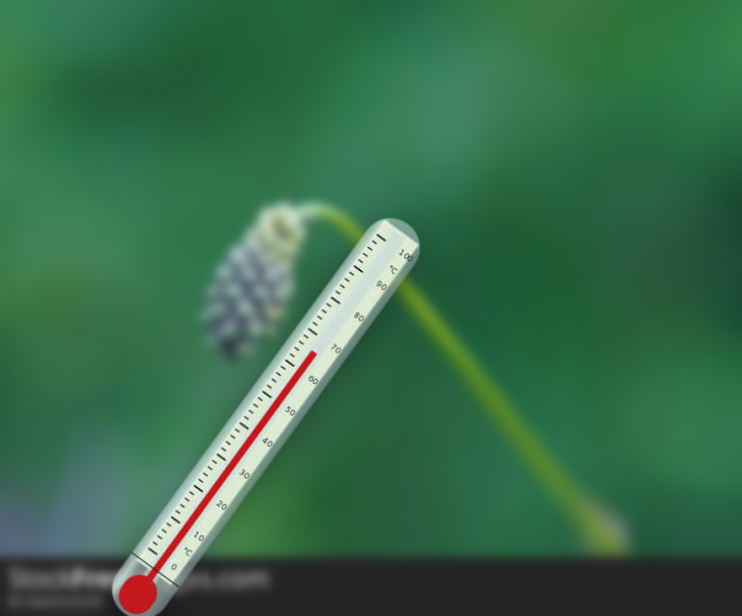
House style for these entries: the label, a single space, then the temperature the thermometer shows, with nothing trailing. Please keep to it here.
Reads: 66 °C
